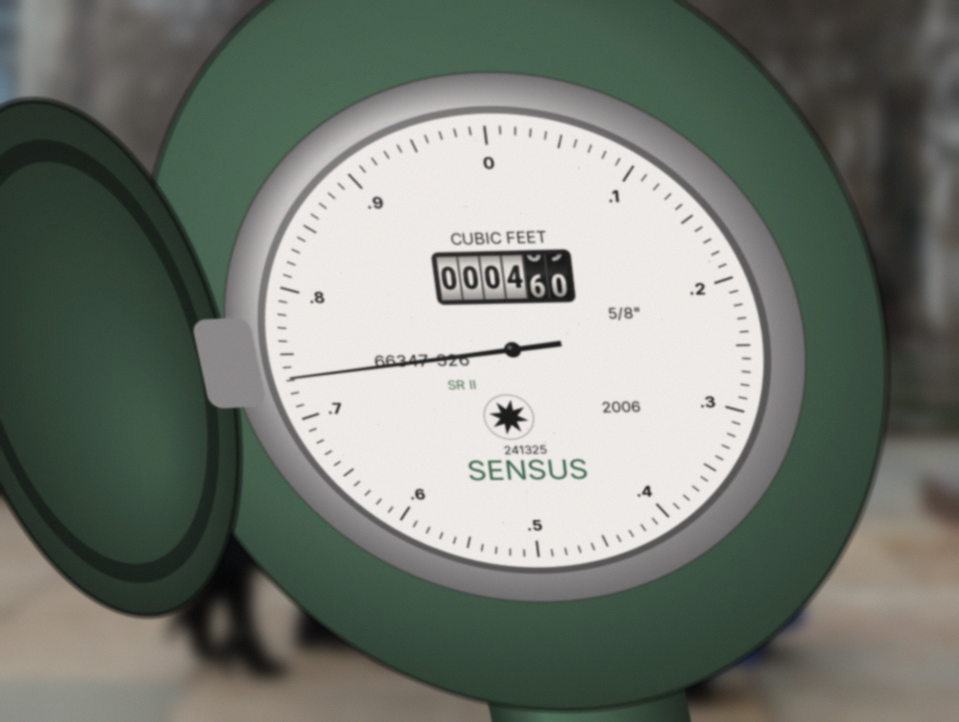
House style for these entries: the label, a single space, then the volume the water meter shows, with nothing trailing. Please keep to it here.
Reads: 459.73 ft³
